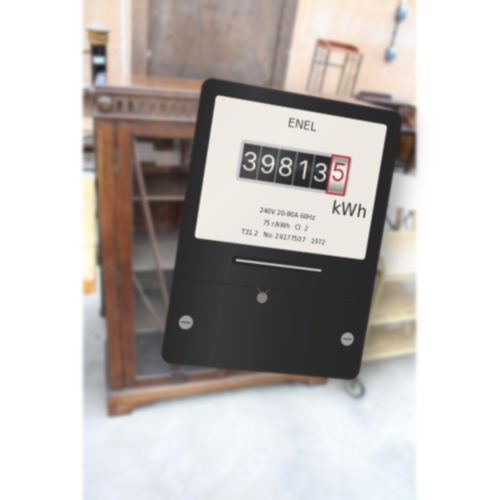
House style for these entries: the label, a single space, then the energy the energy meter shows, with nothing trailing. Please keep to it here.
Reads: 39813.5 kWh
